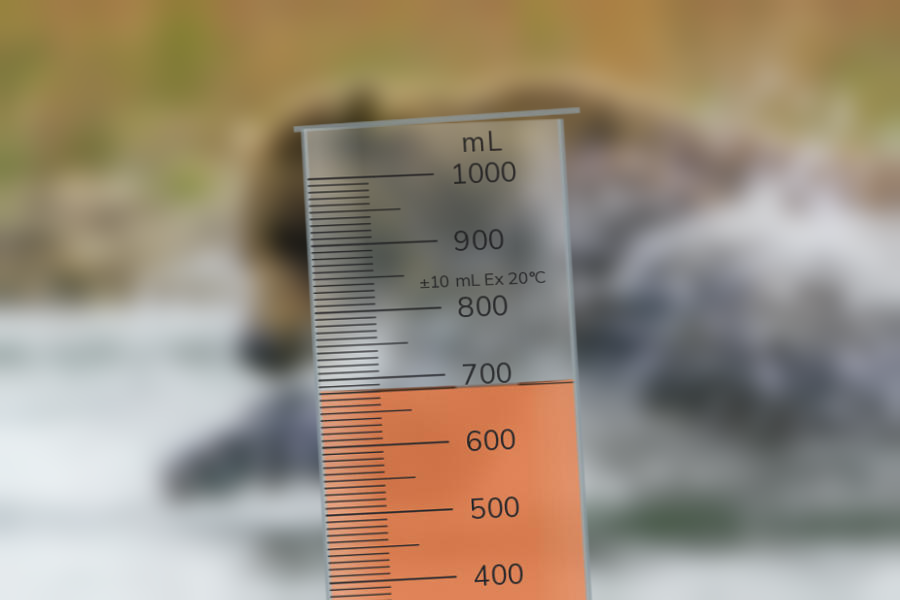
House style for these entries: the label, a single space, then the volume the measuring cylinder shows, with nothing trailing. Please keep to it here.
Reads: 680 mL
